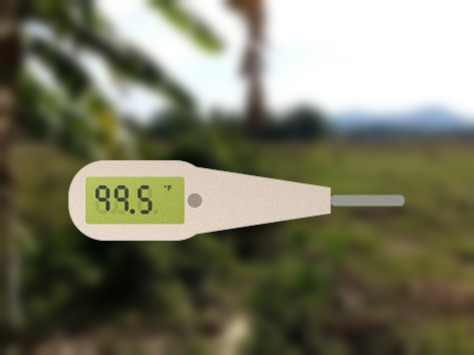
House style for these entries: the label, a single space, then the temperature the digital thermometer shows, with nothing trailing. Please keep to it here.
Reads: 99.5 °F
